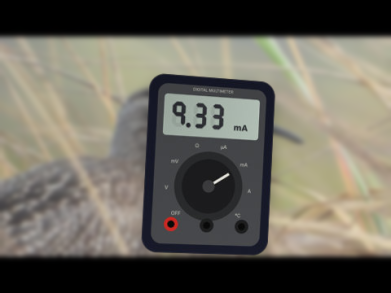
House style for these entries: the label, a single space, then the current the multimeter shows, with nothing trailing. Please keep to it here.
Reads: 9.33 mA
